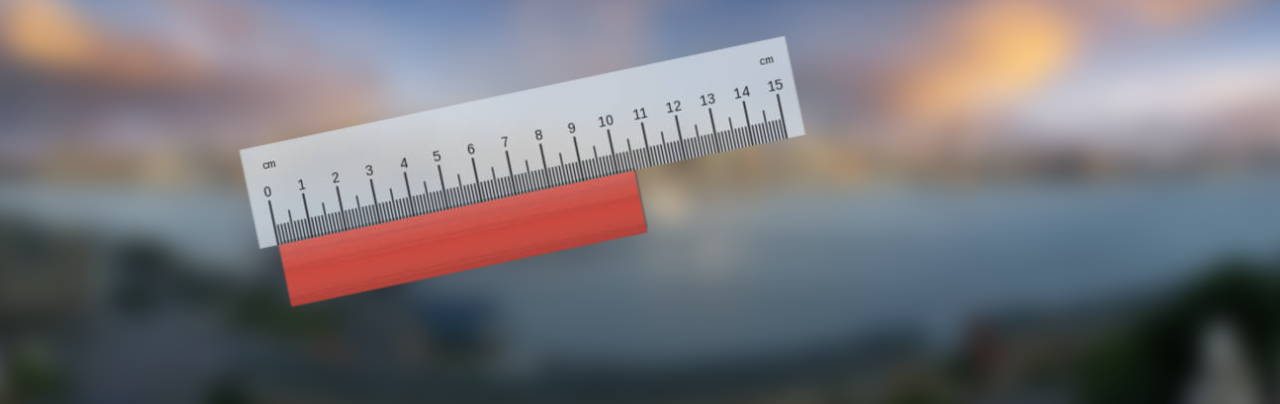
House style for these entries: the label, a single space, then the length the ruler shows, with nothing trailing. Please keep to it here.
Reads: 10.5 cm
